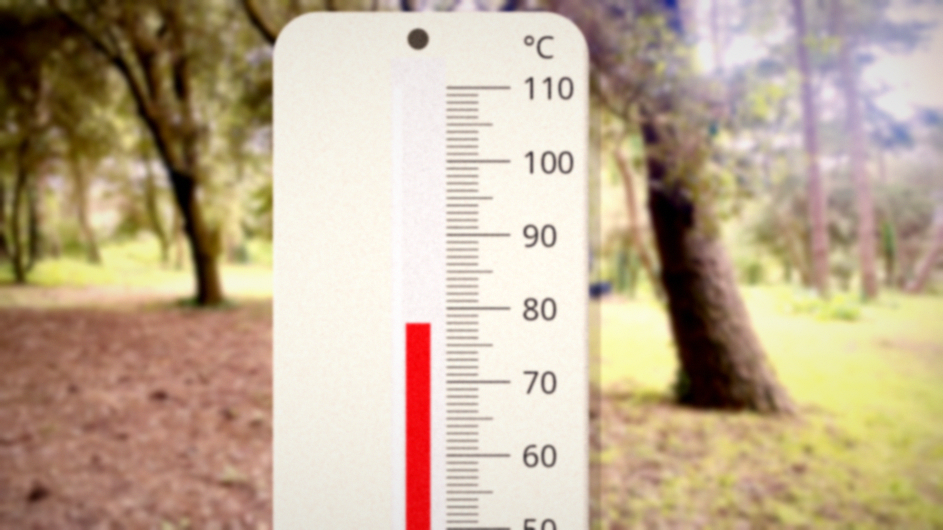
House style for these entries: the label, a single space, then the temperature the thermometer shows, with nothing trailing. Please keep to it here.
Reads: 78 °C
